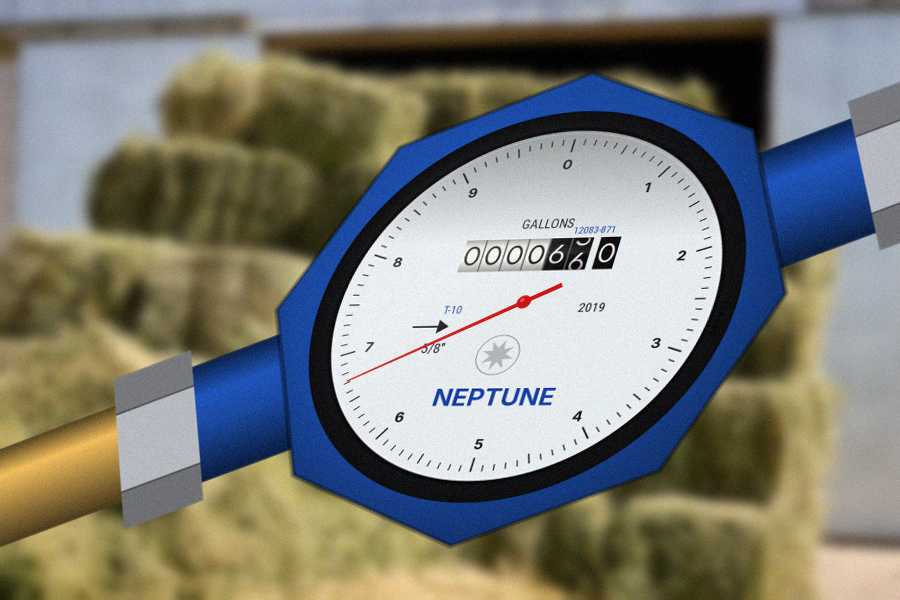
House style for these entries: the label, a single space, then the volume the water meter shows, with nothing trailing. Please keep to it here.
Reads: 656.7 gal
